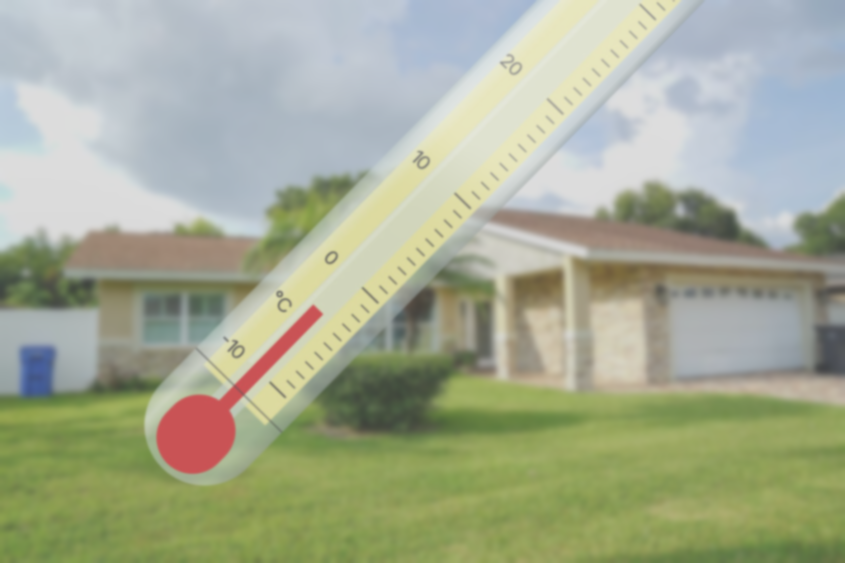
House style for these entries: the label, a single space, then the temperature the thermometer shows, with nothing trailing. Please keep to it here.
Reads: -3.5 °C
